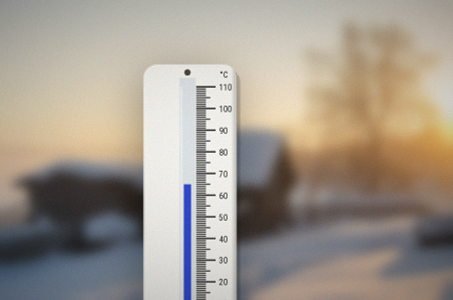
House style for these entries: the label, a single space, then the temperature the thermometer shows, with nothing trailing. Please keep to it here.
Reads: 65 °C
